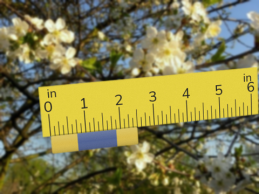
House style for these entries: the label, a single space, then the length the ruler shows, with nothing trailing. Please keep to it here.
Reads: 2.5 in
